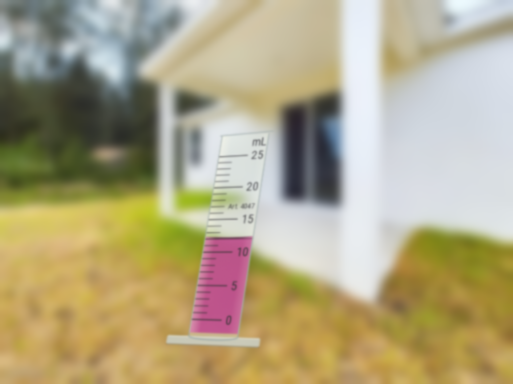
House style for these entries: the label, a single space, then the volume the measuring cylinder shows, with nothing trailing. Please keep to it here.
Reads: 12 mL
